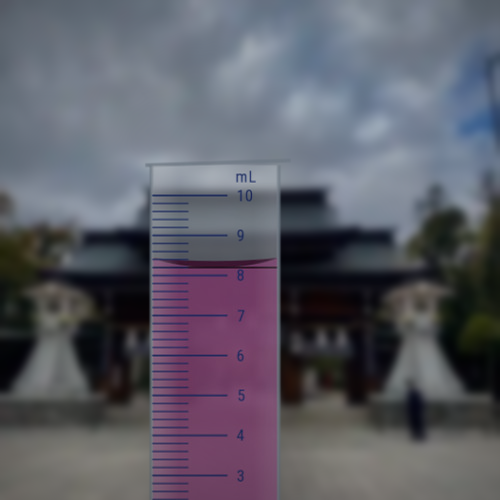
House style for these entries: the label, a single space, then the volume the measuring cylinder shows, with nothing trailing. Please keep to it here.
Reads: 8.2 mL
